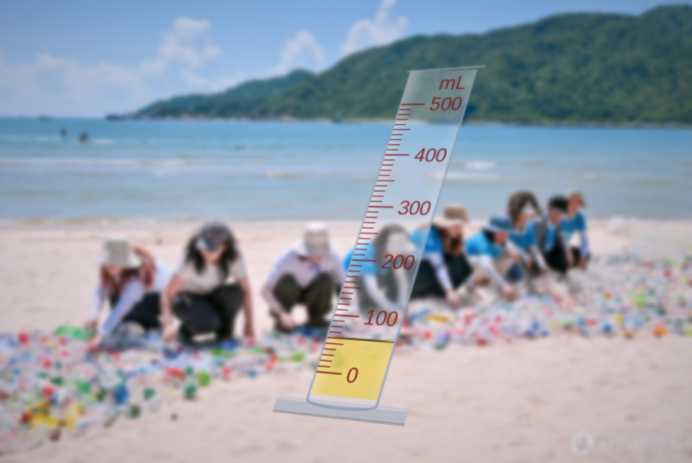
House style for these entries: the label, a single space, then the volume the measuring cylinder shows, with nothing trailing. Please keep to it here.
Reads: 60 mL
